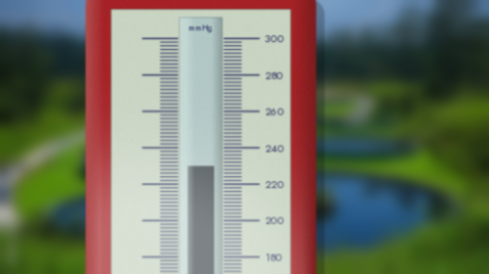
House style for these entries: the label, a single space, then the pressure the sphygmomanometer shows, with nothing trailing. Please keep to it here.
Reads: 230 mmHg
